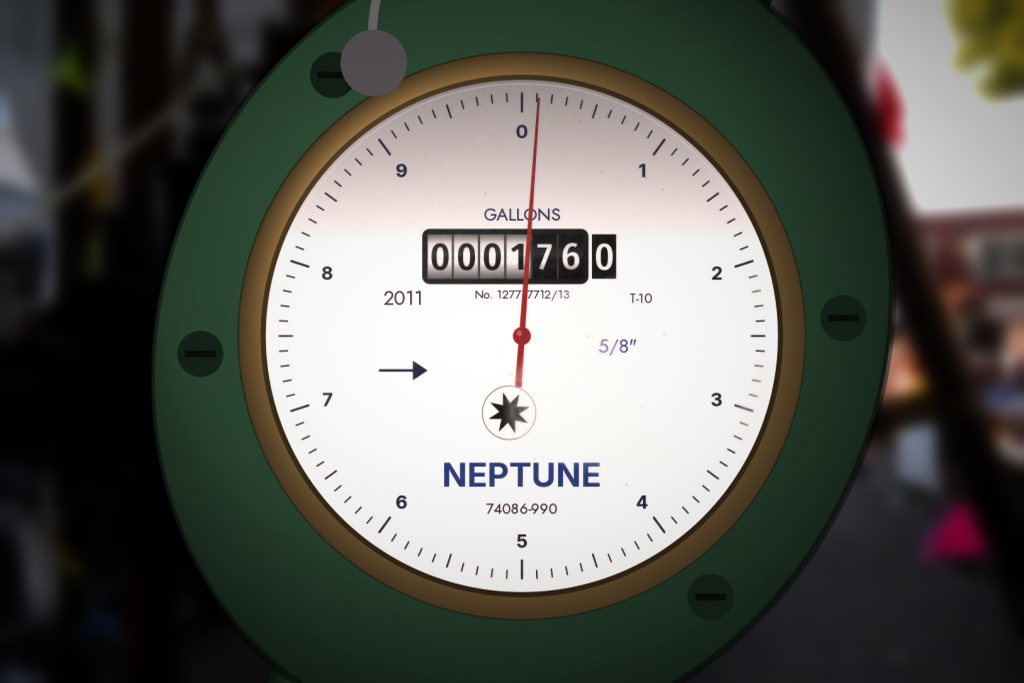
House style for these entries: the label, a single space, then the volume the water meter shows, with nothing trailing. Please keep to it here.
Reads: 1760.1 gal
